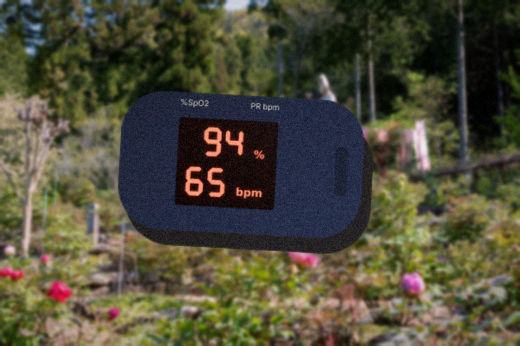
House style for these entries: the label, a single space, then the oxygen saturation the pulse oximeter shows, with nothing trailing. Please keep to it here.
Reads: 94 %
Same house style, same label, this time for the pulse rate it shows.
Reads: 65 bpm
